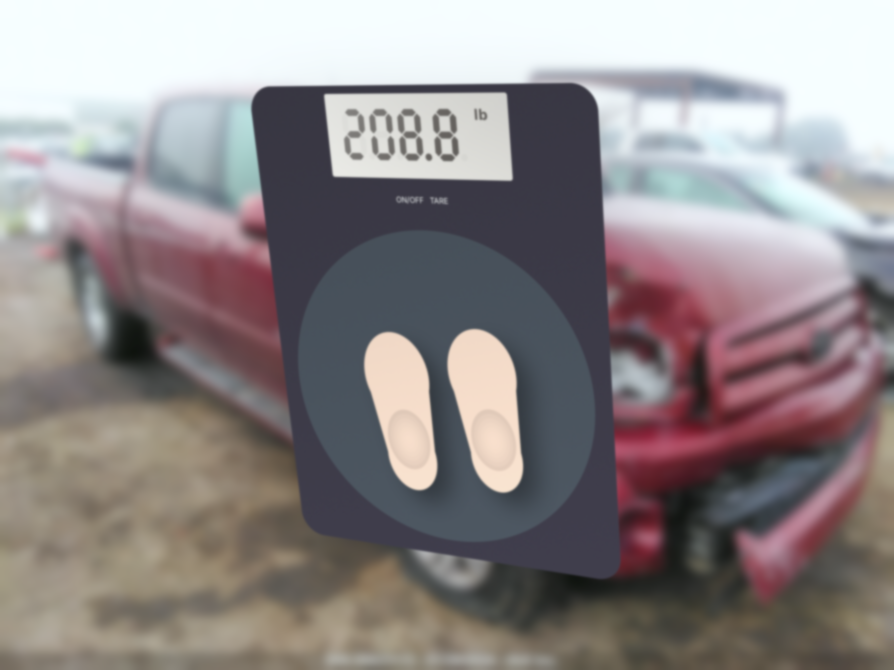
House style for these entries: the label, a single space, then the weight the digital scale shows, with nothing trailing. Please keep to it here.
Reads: 208.8 lb
